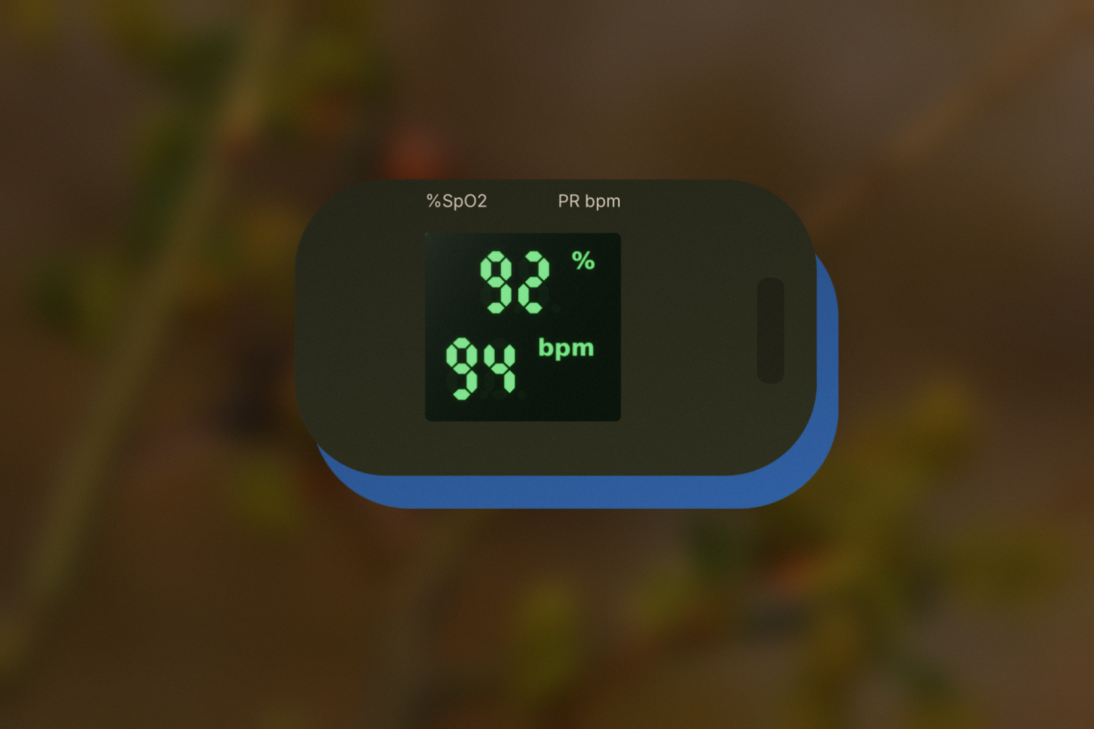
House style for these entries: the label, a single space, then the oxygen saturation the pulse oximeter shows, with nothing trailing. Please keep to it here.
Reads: 92 %
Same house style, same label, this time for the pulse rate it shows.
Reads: 94 bpm
